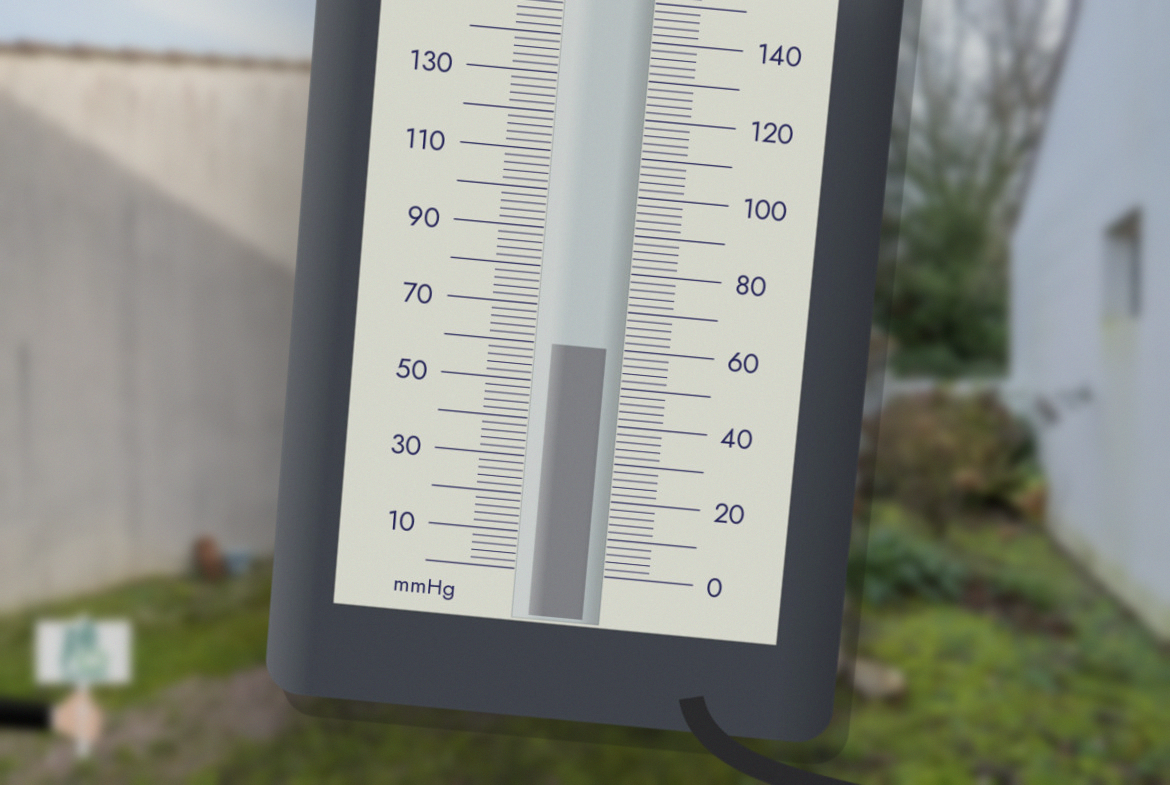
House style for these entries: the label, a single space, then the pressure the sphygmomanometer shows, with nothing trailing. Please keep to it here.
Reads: 60 mmHg
